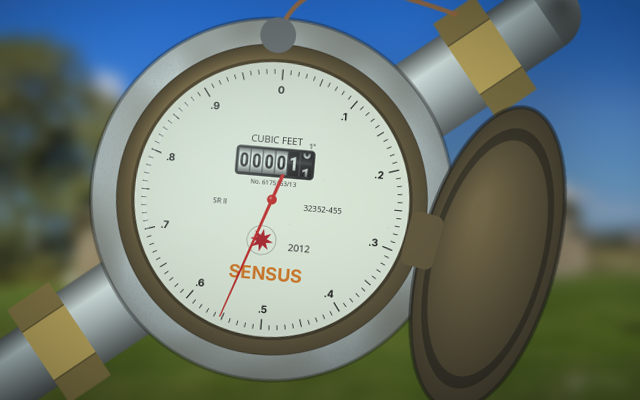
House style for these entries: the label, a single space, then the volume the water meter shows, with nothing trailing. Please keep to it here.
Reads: 10.55 ft³
